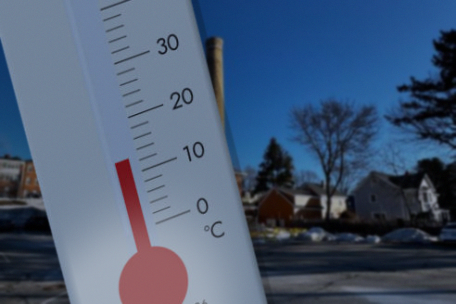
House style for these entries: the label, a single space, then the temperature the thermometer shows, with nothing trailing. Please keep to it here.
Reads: 13 °C
